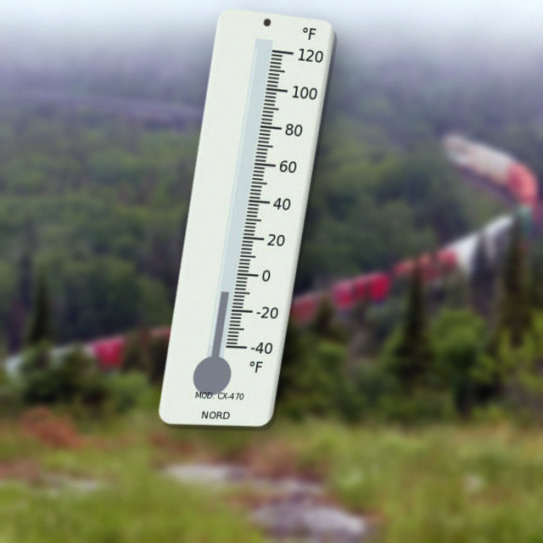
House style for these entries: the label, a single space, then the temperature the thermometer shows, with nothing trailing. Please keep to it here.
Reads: -10 °F
